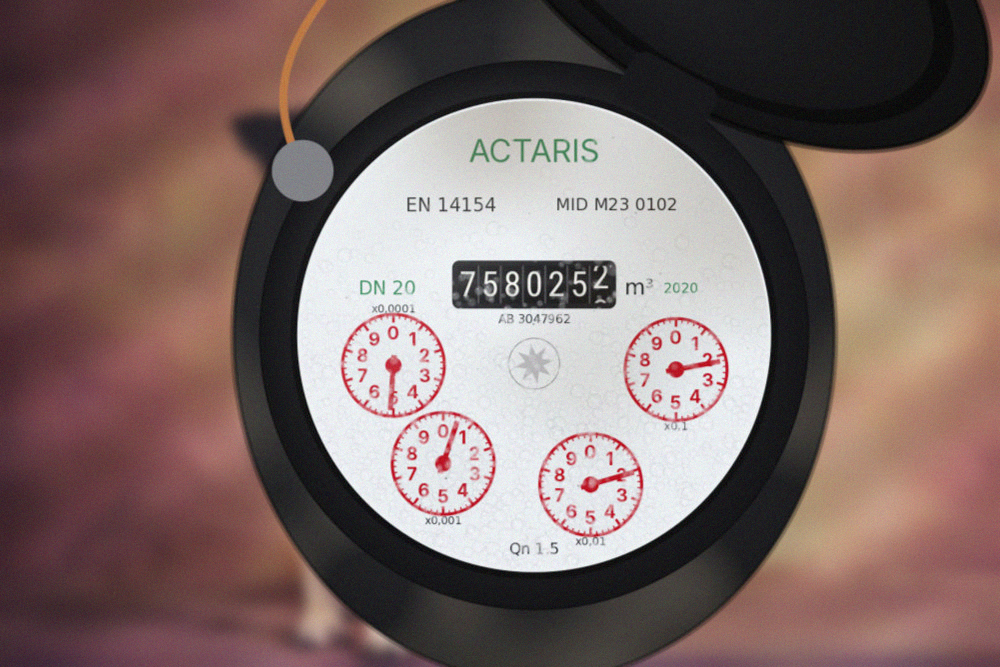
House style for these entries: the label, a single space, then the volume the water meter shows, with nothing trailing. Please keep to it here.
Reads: 7580252.2205 m³
